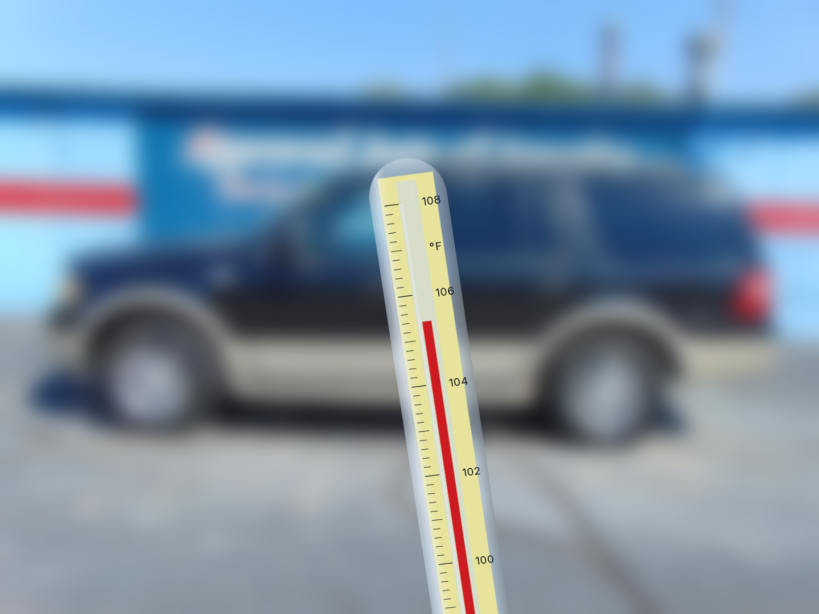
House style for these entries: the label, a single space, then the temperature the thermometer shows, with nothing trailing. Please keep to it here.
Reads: 105.4 °F
